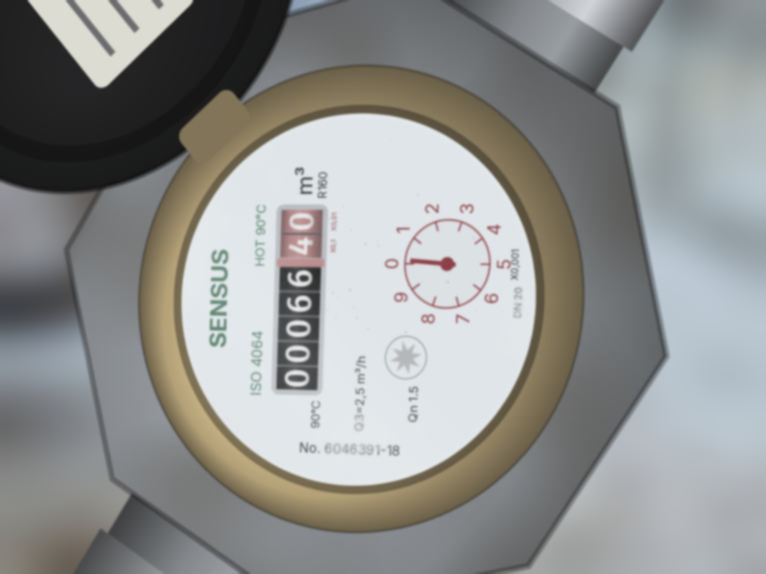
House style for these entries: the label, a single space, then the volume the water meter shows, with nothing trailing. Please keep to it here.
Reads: 66.400 m³
